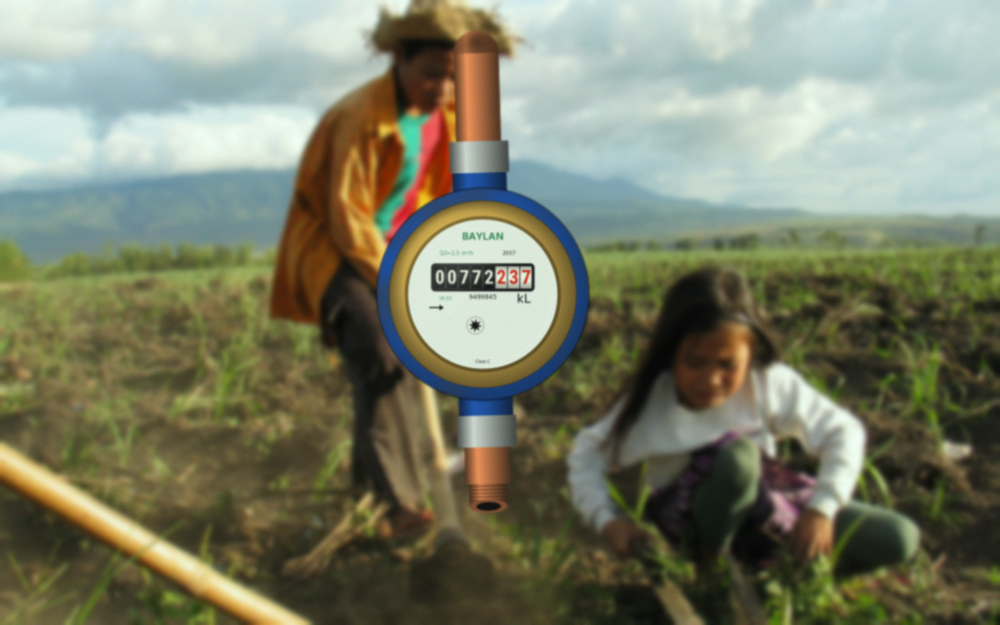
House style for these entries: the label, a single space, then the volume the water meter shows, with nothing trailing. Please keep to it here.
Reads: 772.237 kL
